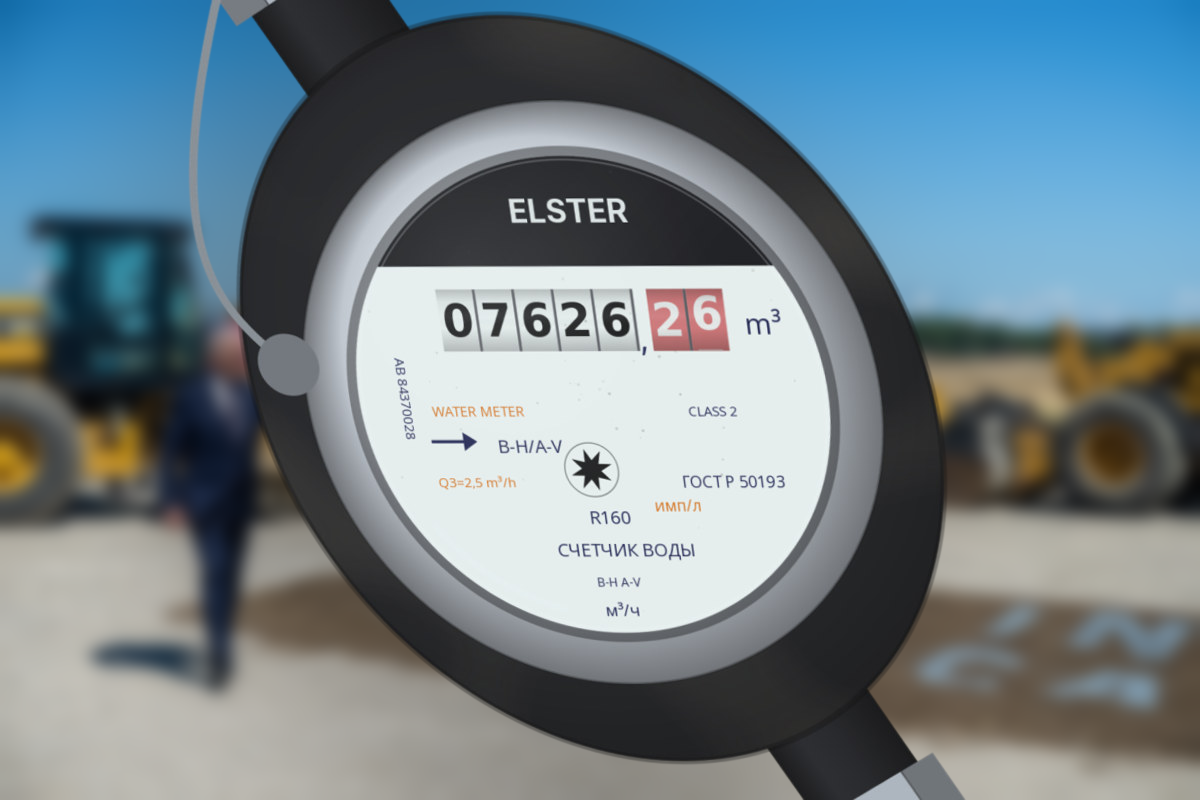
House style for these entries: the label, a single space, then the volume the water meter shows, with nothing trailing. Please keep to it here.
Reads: 7626.26 m³
